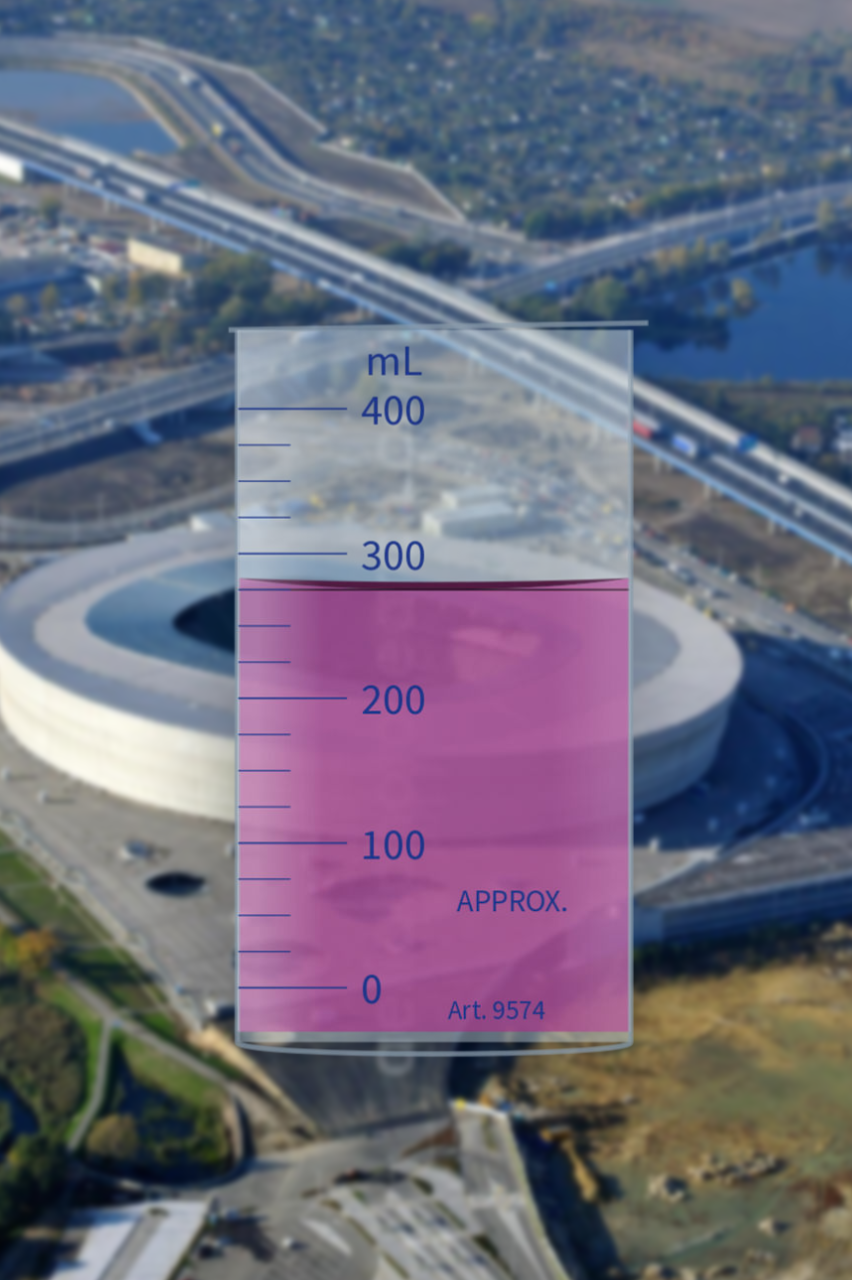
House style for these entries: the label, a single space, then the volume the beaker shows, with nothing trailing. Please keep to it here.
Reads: 275 mL
